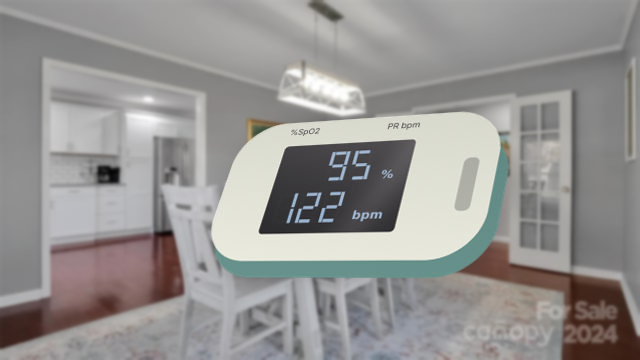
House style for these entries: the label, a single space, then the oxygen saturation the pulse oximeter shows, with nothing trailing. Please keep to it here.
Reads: 95 %
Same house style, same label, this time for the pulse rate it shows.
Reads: 122 bpm
